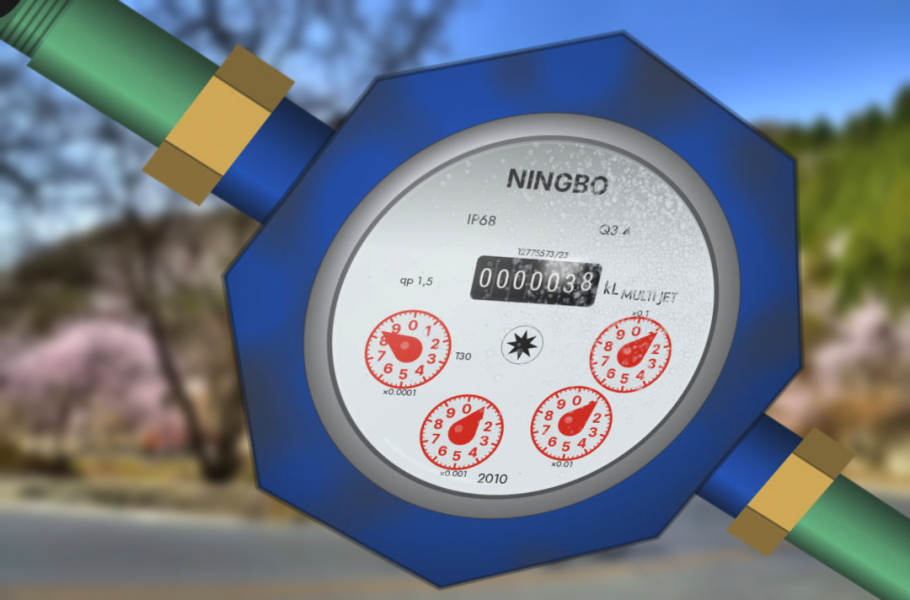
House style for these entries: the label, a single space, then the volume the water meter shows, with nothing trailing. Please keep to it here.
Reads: 38.1108 kL
